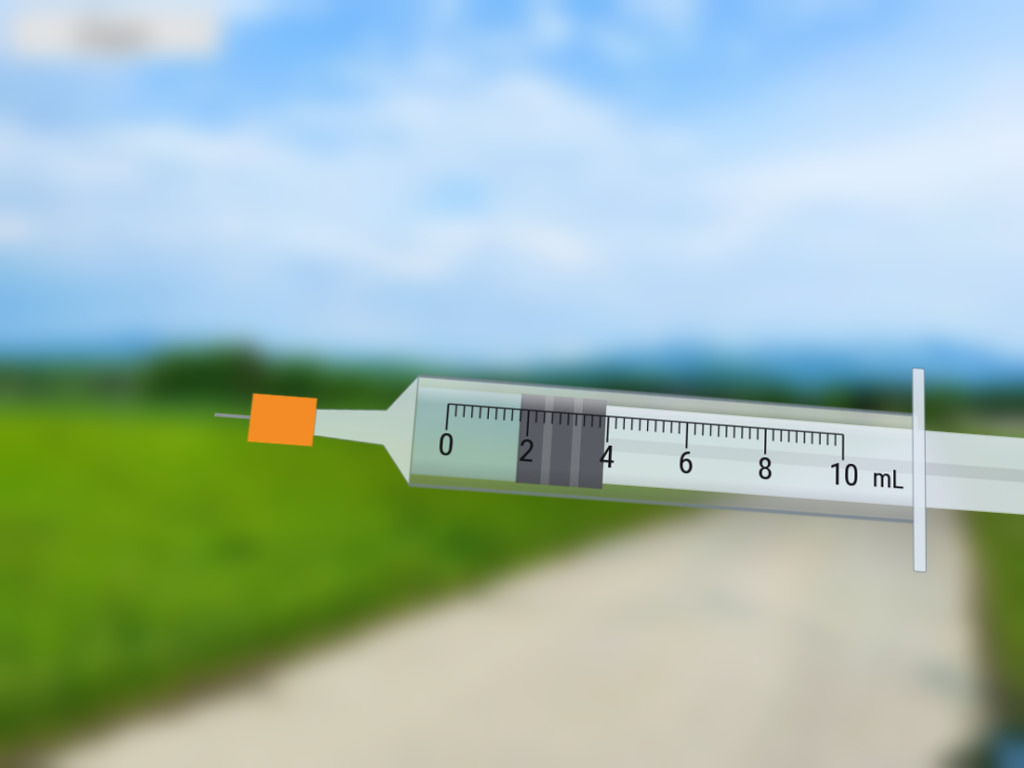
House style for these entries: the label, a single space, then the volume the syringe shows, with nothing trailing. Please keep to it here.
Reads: 1.8 mL
